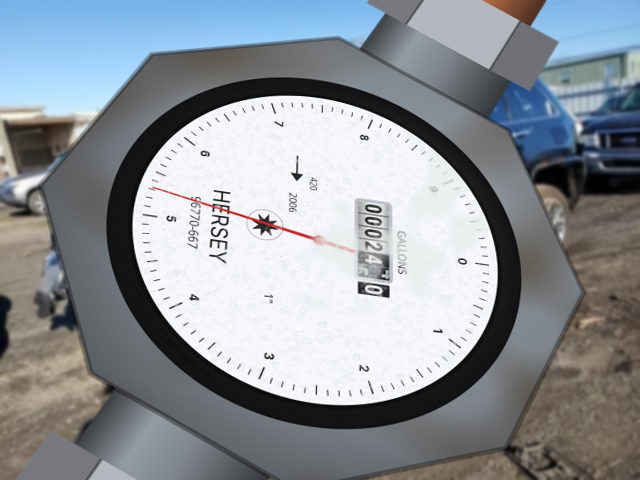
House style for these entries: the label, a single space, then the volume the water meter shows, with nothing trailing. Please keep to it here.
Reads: 2445.3 gal
